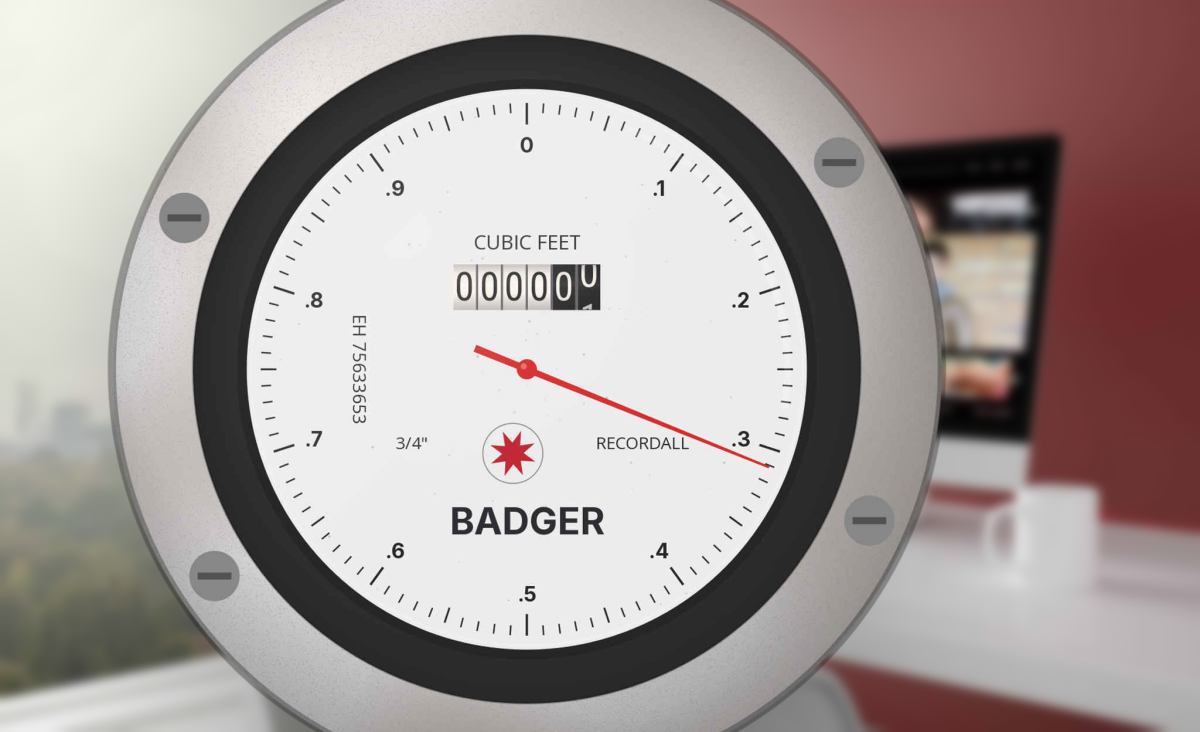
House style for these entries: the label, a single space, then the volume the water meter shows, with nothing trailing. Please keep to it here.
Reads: 0.31 ft³
